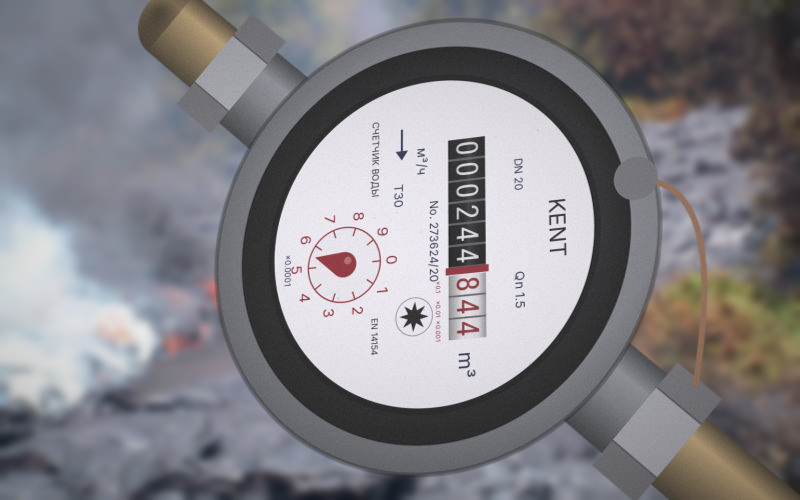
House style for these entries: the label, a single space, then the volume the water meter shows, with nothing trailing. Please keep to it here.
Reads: 244.8445 m³
